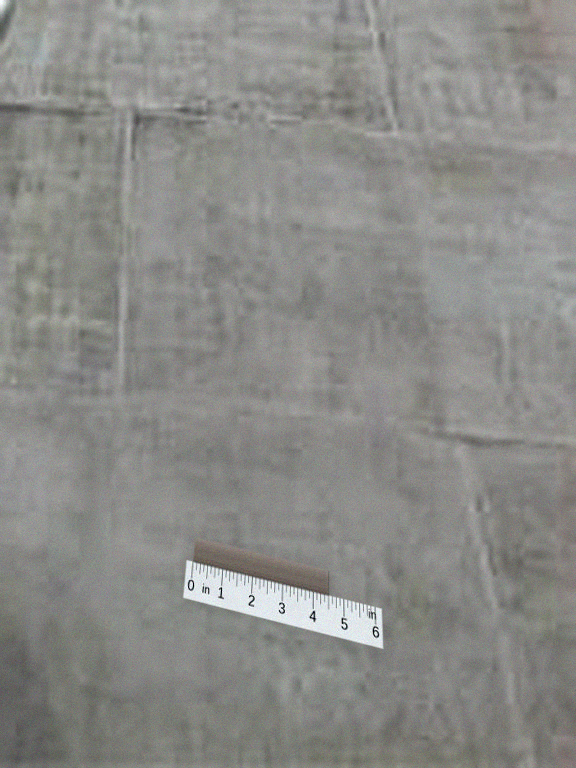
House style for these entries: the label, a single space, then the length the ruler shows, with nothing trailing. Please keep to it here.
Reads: 4.5 in
